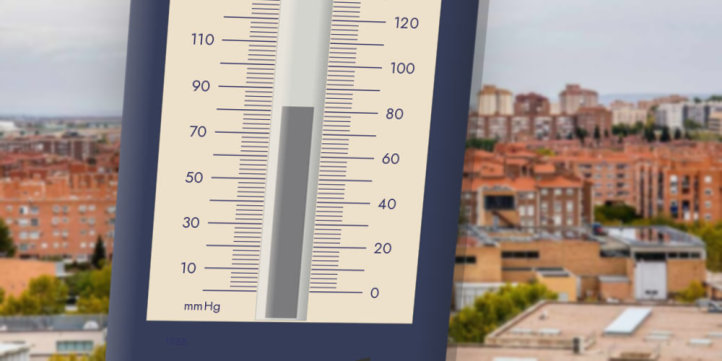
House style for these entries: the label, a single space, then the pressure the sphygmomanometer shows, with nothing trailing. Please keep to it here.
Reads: 82 mmHg
